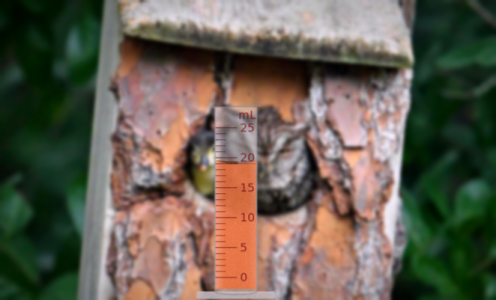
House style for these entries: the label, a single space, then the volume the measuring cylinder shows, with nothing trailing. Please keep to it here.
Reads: 19 mL
